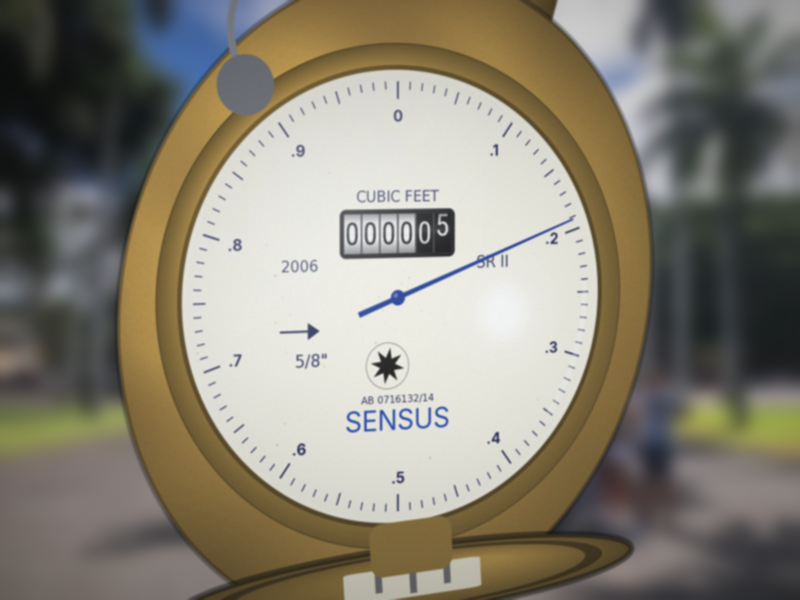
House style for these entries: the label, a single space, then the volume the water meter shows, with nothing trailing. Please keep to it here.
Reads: 5.19 ft³
